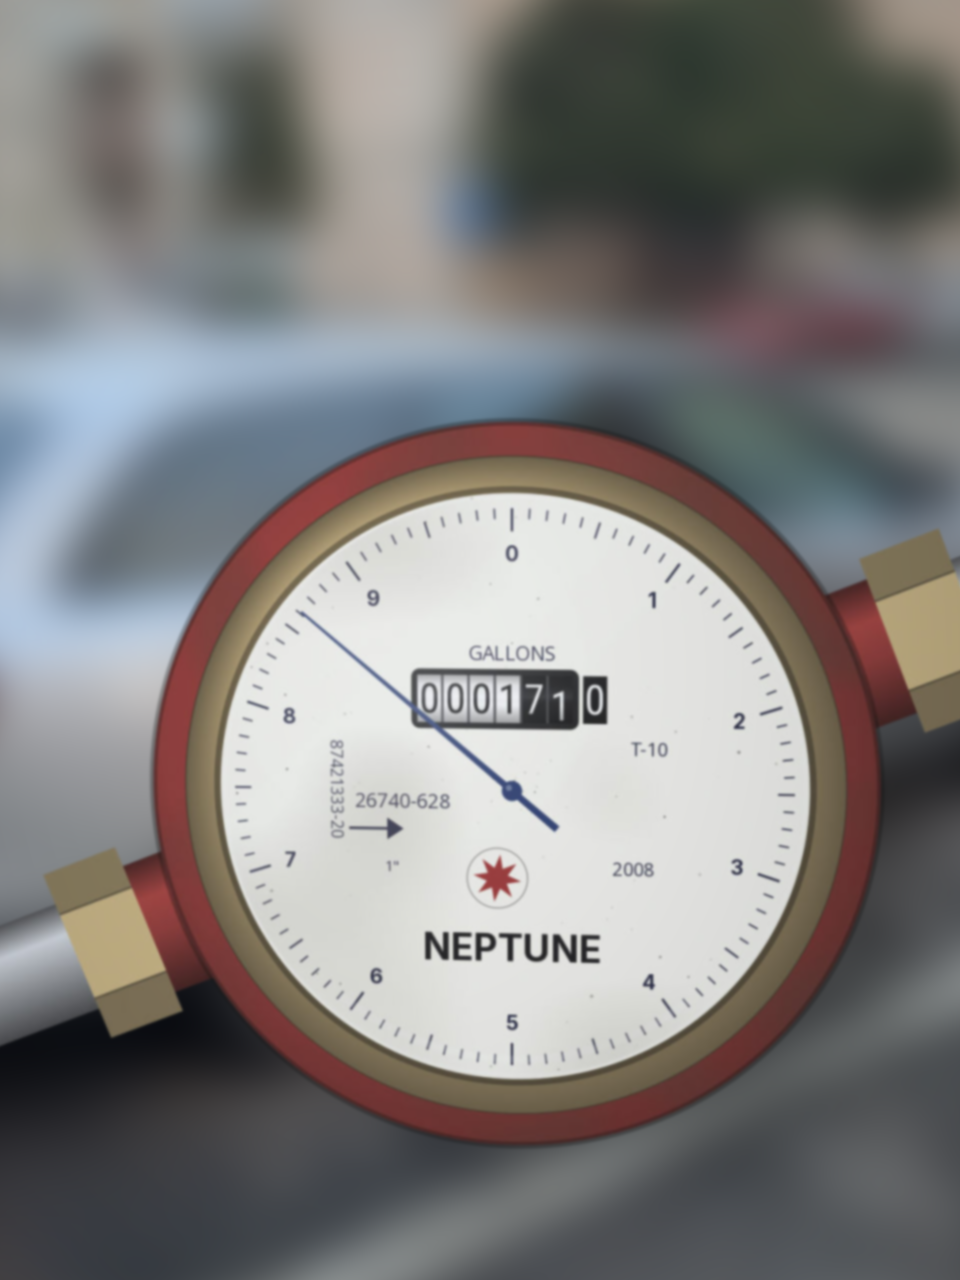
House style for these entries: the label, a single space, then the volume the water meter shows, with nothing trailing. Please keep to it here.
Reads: 1708.6 gal
